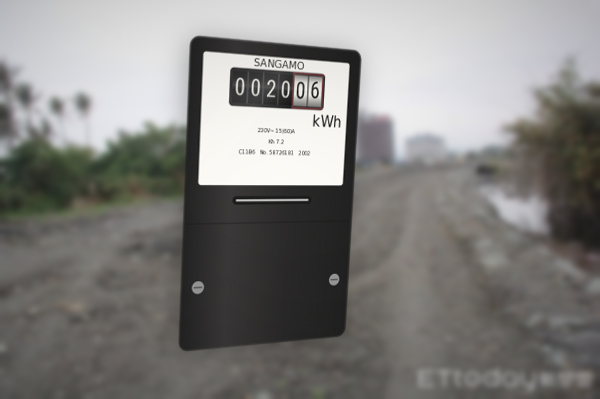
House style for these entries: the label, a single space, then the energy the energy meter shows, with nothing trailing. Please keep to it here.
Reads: 20.06 kWh
